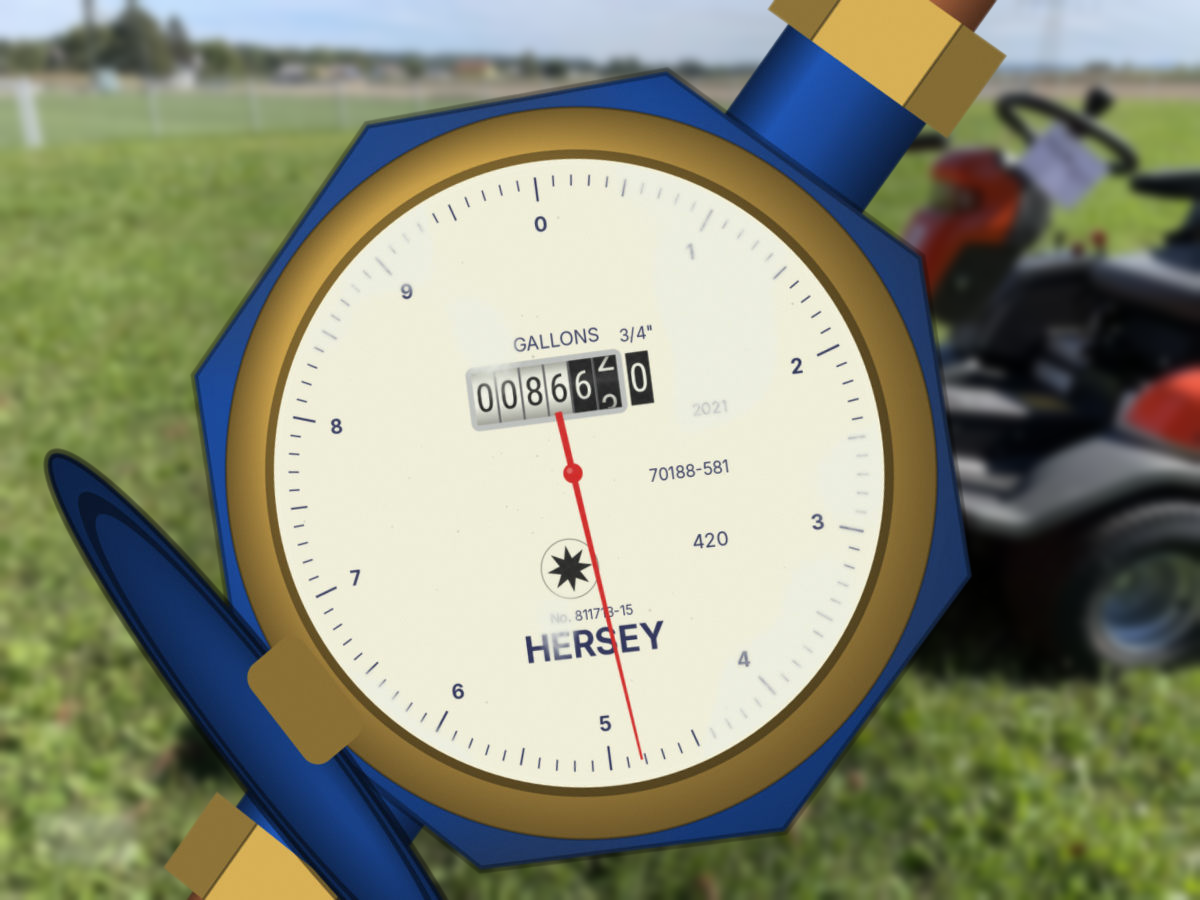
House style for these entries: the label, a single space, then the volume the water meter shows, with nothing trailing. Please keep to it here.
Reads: 86624.8 gal
